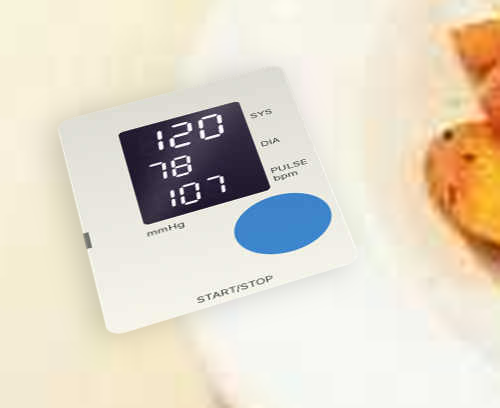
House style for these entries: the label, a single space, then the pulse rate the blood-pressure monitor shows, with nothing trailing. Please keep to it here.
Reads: 107 bpm
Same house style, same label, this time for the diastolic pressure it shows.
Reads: 78 mmHg
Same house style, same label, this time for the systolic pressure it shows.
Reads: 120 mmHg
